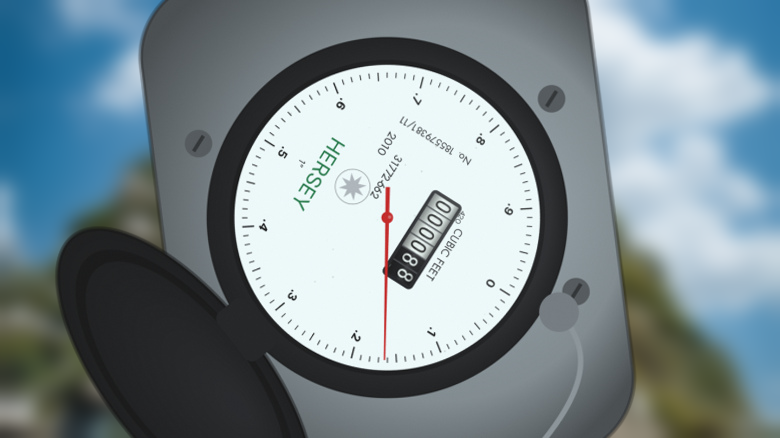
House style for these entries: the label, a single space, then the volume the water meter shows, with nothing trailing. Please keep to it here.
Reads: 88.16 ft³
